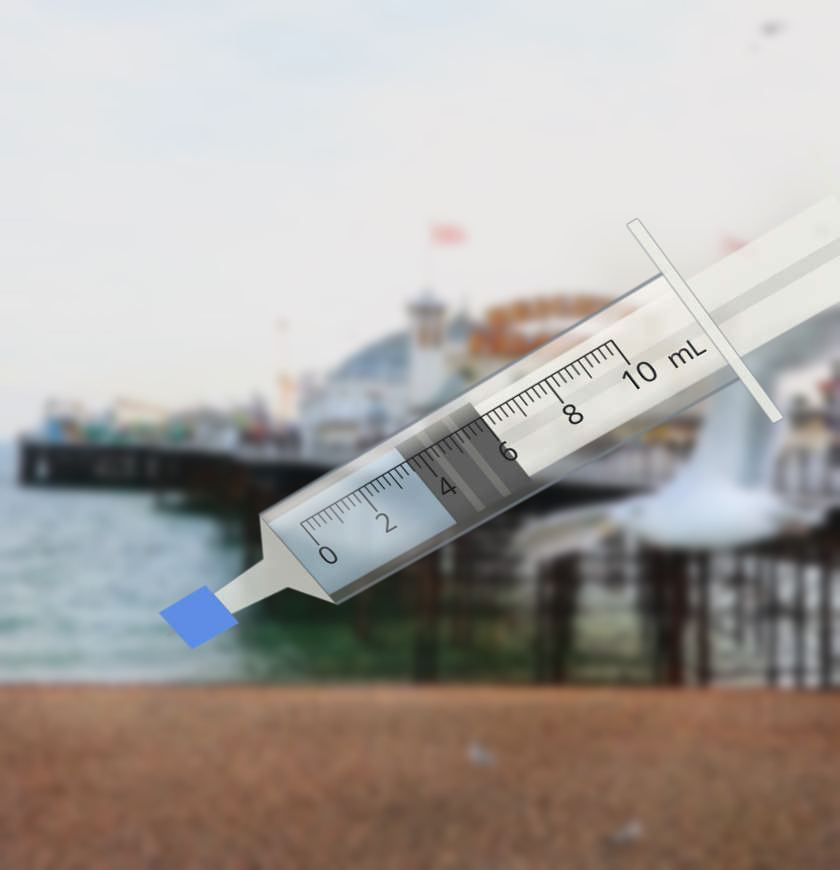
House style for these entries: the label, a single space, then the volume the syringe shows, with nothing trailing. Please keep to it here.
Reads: 3.6 mL
